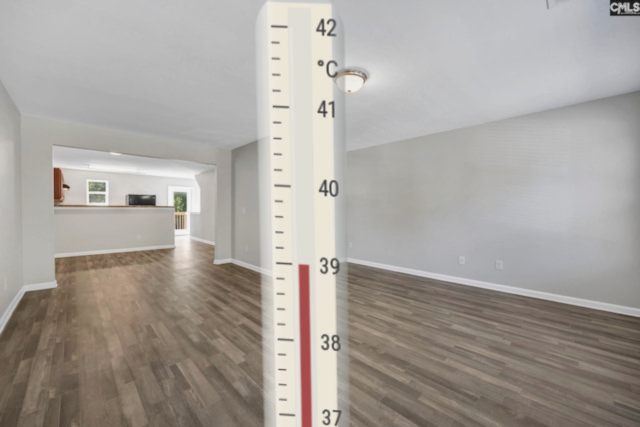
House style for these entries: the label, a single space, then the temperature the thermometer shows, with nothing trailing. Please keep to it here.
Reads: 39 °C
